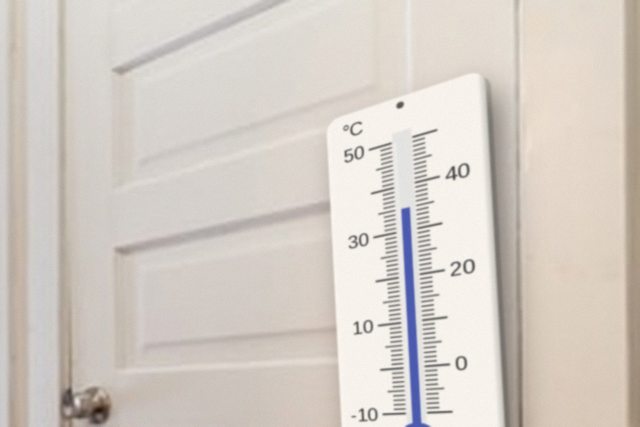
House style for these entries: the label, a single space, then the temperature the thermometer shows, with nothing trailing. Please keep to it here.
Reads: 35 °C
